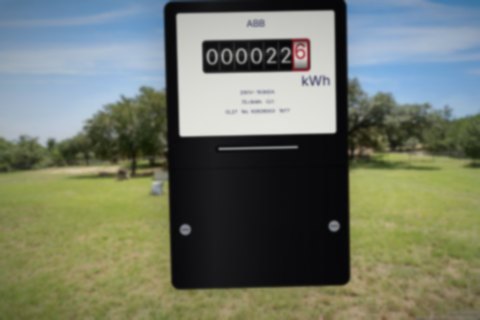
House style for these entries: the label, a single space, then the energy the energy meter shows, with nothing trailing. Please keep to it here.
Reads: 22.6 kWh
